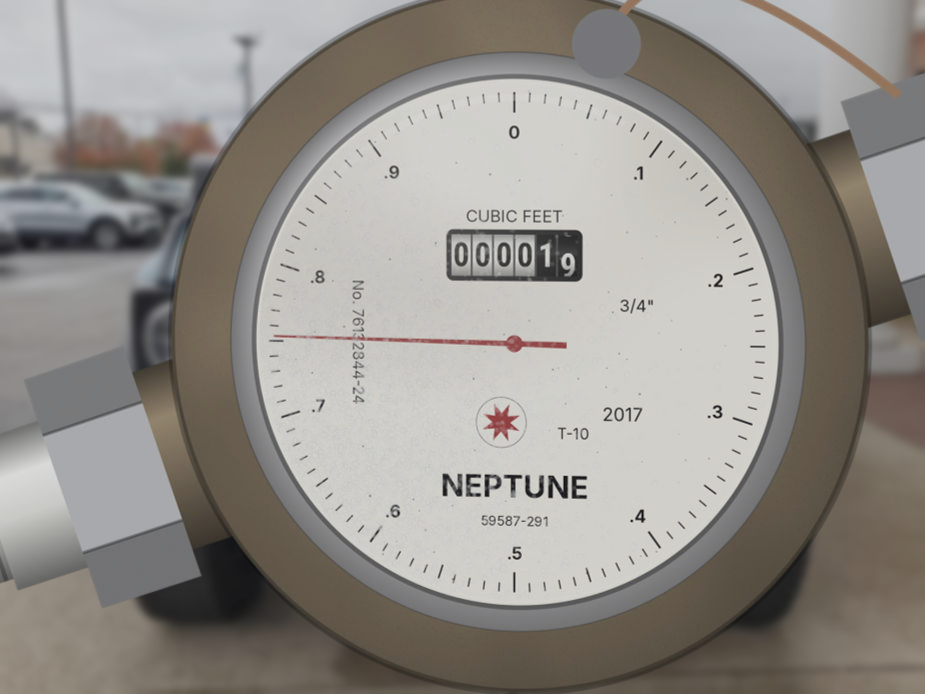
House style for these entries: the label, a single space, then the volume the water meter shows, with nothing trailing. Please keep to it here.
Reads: 18.75 ft³
